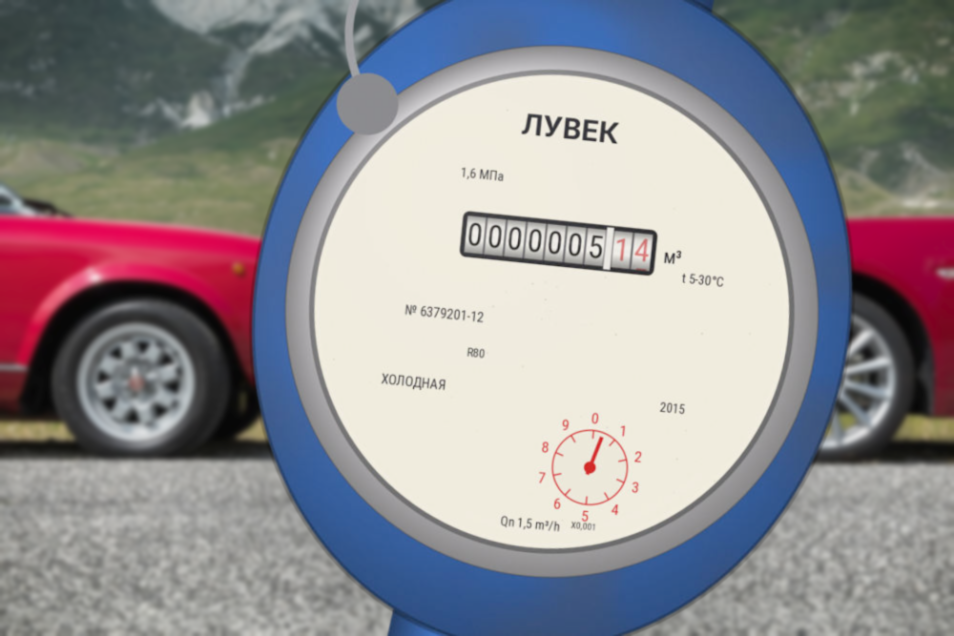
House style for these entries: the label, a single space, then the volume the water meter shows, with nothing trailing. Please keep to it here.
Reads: 5.140 m³
